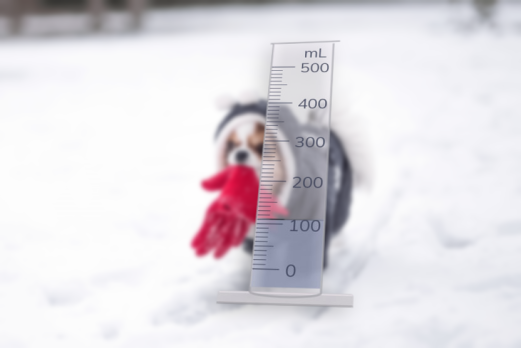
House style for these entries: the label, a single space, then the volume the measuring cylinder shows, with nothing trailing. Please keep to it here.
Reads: 110 mL
